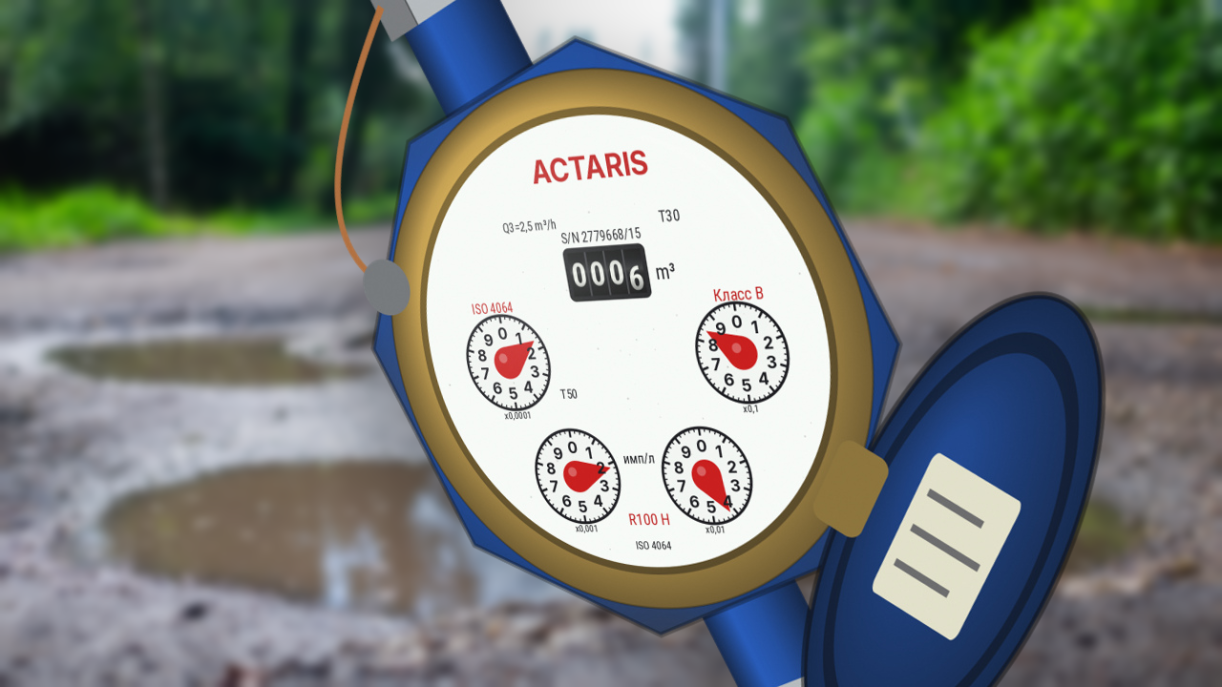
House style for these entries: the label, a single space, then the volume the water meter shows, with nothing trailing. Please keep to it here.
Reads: 5.8421 m³
